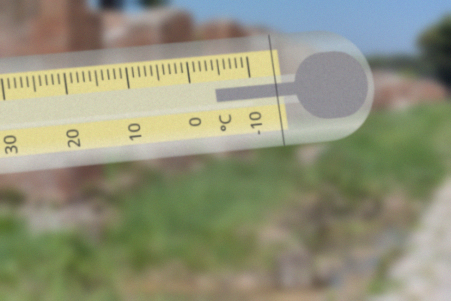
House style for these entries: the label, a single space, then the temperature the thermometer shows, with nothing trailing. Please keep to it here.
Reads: -4 °C
